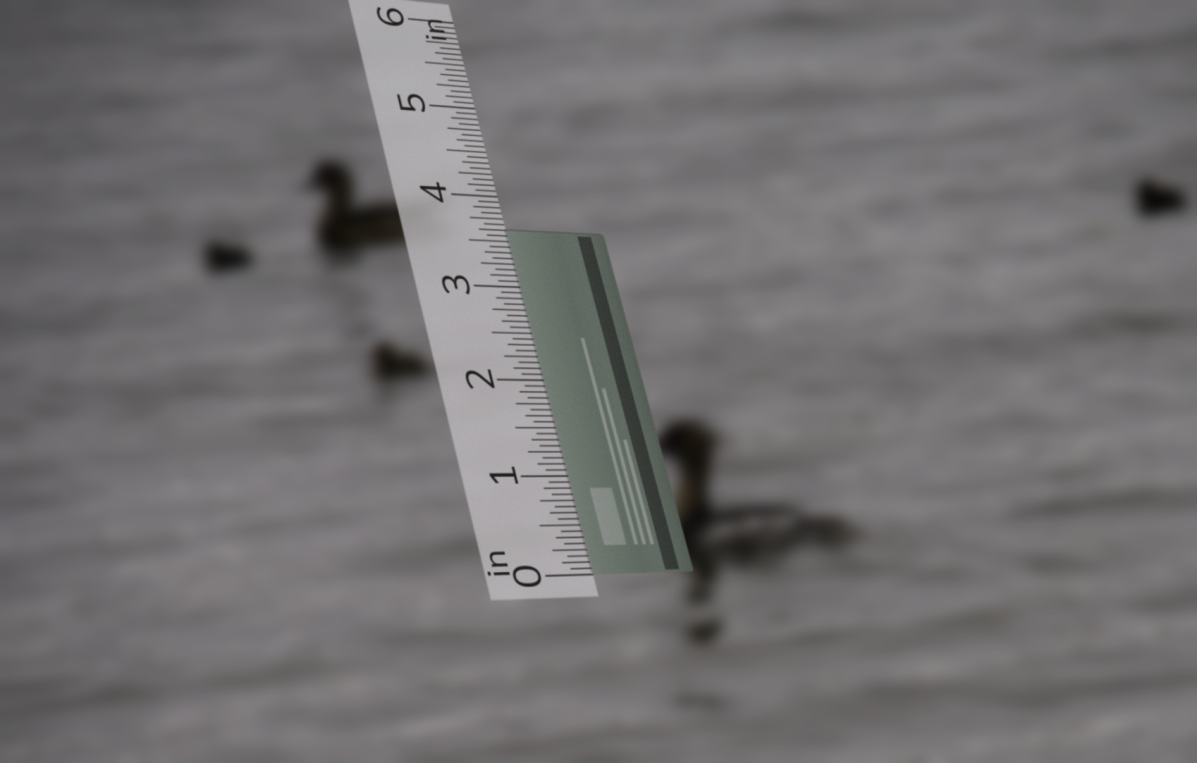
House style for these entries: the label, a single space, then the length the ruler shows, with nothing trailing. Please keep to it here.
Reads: 3.625 in
